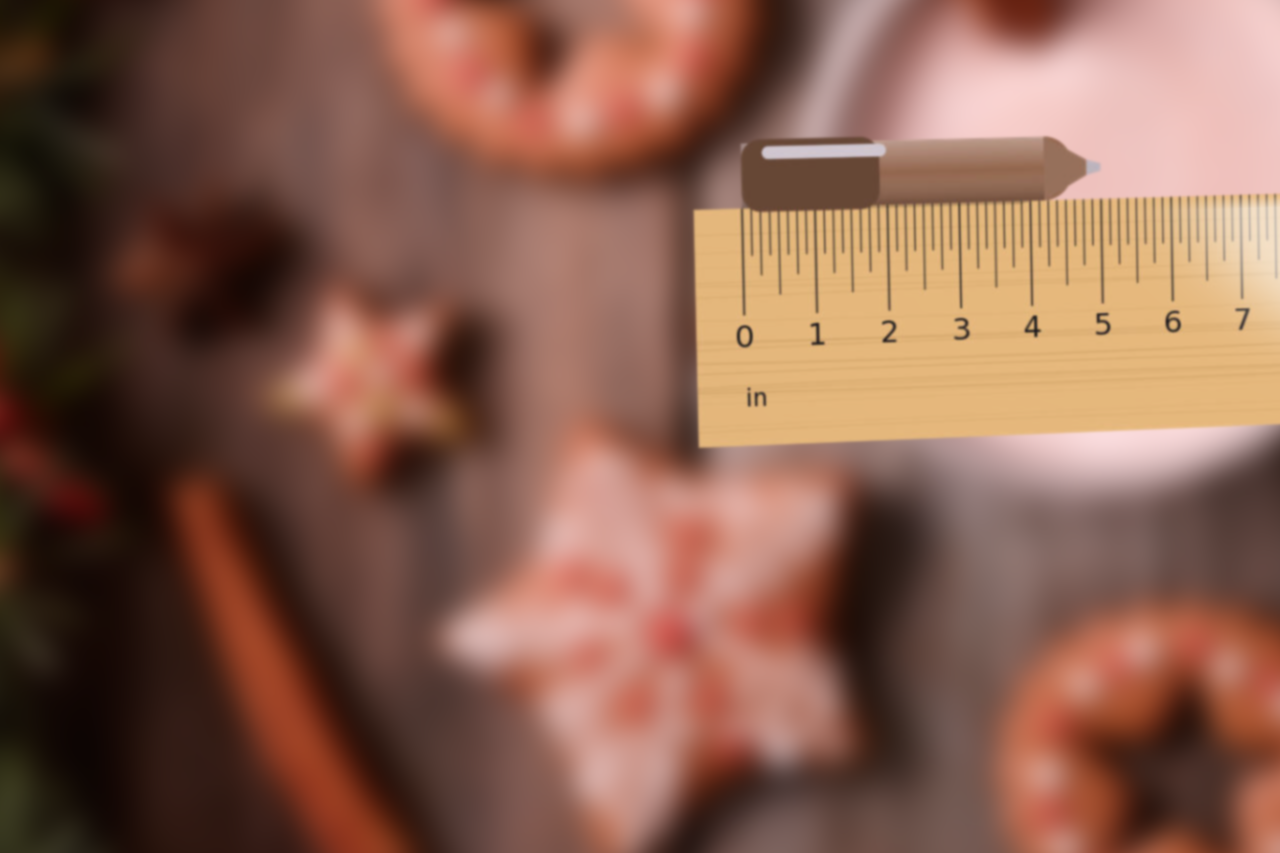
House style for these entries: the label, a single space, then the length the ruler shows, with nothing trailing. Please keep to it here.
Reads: 5 in
